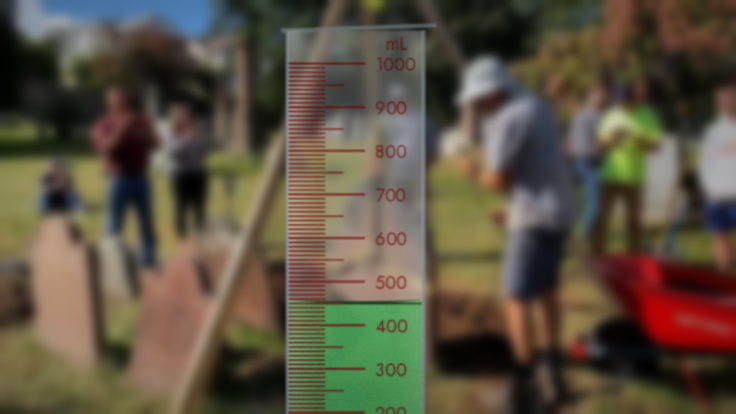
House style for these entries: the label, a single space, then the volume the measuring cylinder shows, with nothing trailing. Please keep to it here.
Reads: 450 mL
